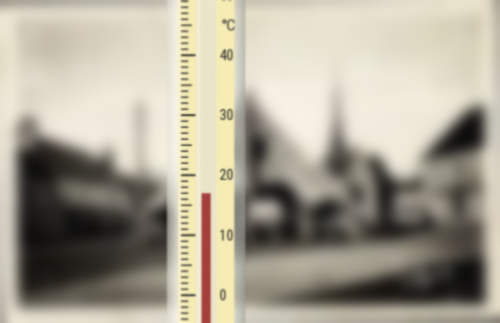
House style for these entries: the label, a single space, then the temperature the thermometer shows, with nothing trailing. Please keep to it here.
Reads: 17 °C
